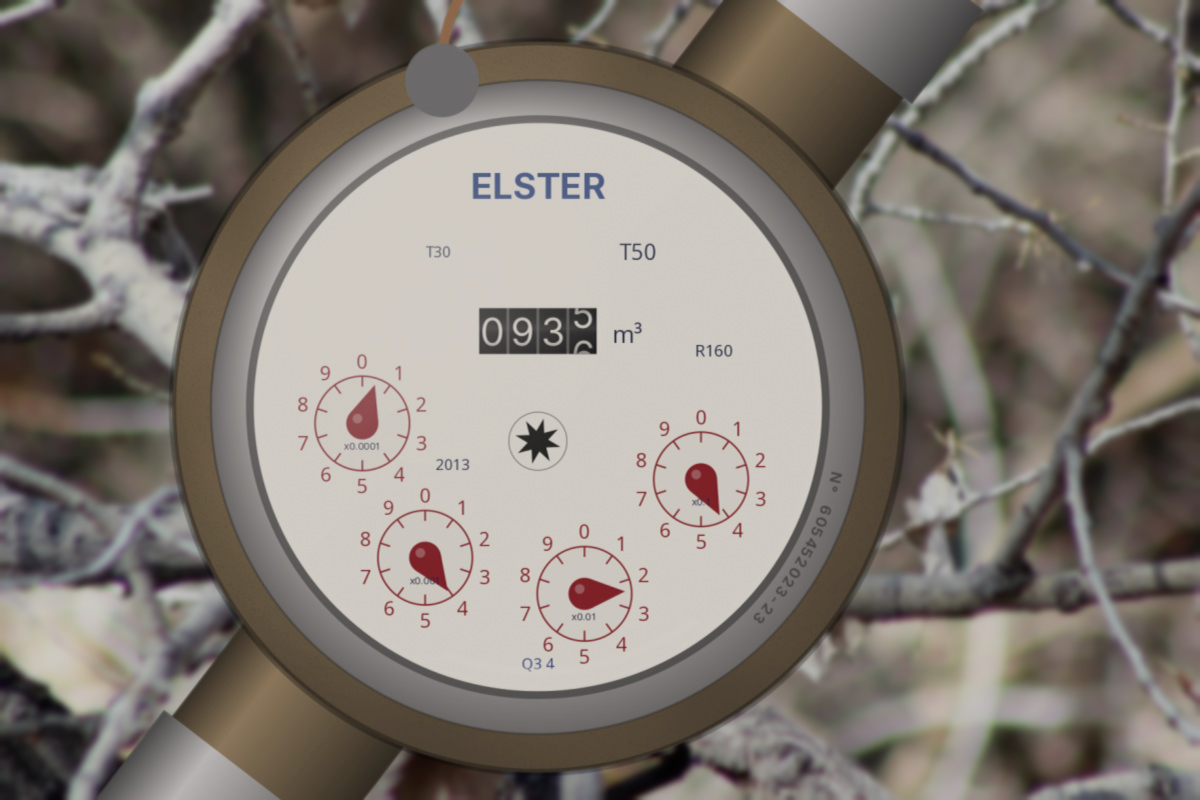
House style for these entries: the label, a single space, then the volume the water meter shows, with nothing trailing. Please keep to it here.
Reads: 935.4240 m³
